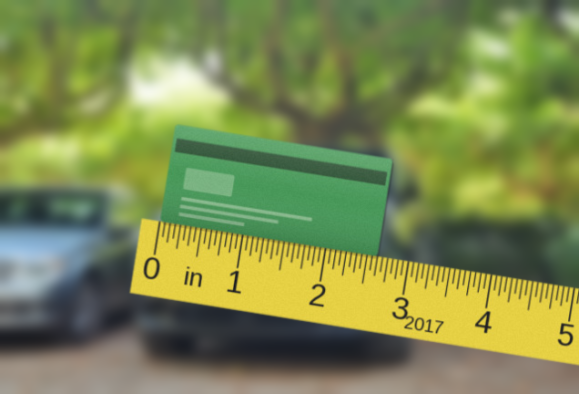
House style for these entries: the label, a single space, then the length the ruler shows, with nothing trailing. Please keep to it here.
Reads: 2.625 in
